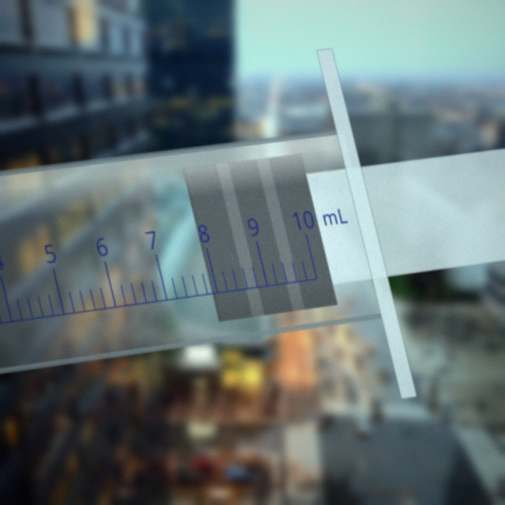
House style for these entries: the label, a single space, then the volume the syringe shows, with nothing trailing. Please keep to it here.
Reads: 7.9 mL
